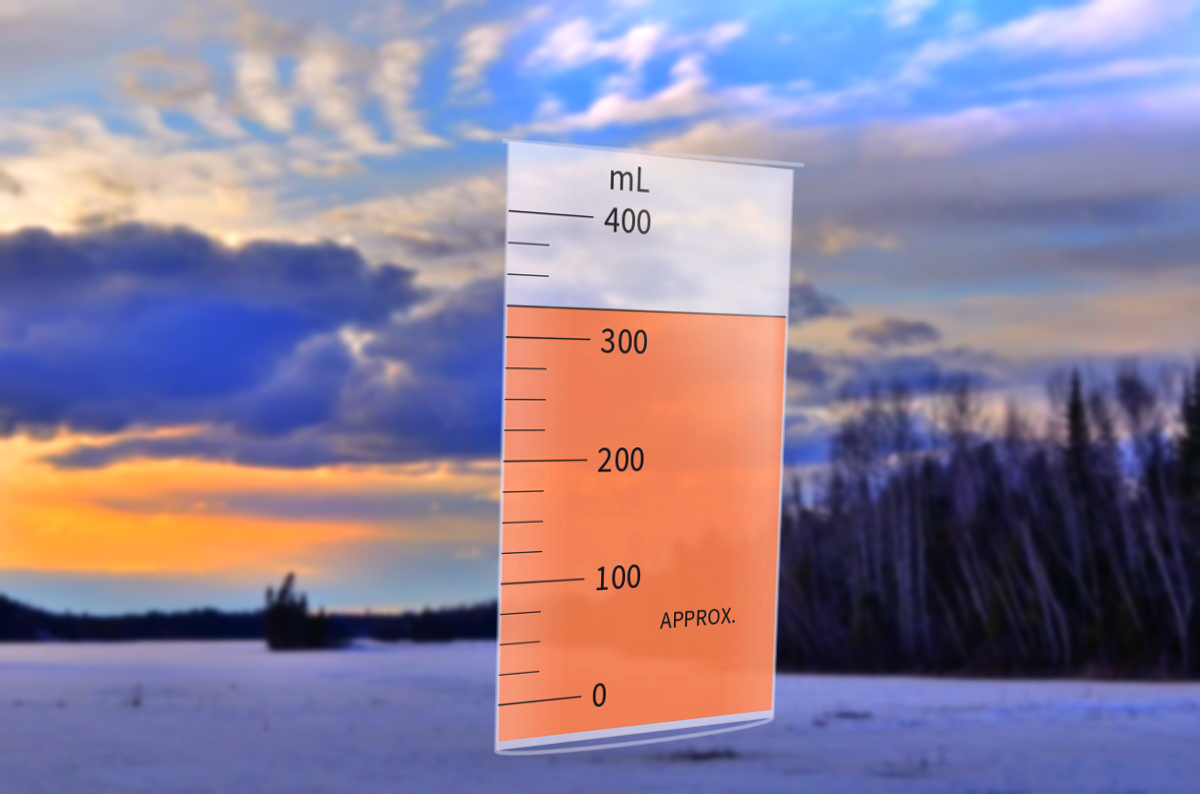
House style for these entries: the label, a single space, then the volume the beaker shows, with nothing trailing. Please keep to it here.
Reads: 325 mL
